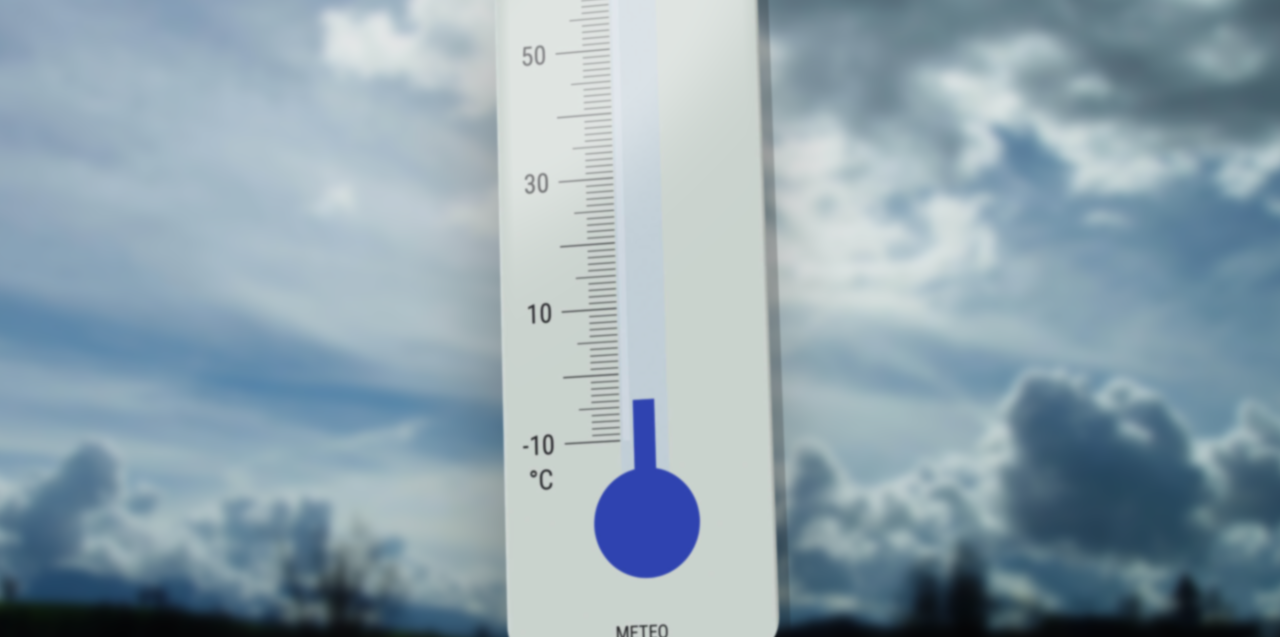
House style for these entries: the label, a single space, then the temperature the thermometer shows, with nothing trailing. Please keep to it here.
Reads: -4 °C
